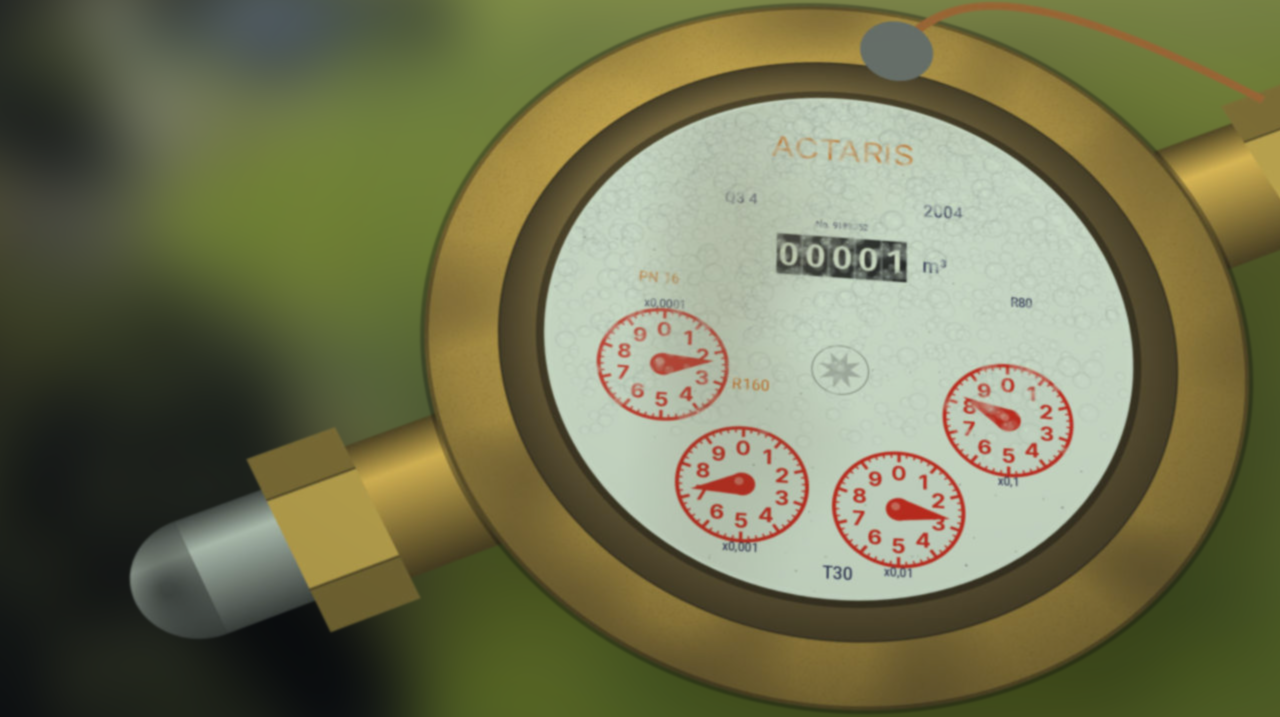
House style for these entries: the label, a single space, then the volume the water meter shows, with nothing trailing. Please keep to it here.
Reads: 1.8272 m³
